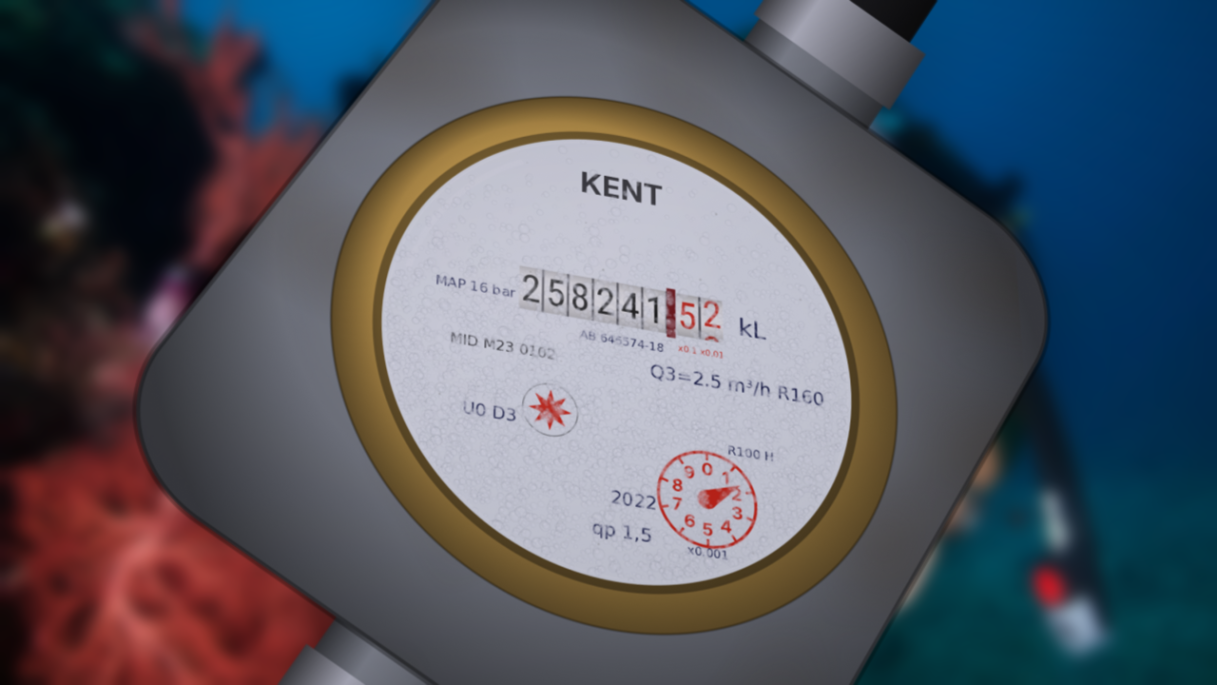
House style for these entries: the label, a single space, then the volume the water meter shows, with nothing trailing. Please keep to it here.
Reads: 258241.521 kL
